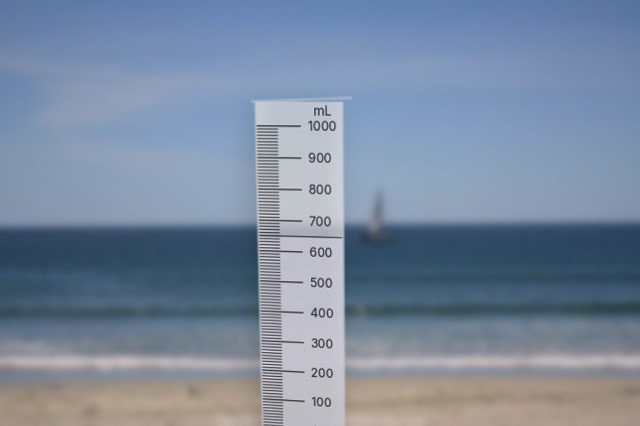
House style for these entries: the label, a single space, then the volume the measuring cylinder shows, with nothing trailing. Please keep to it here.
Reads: 650 mL
